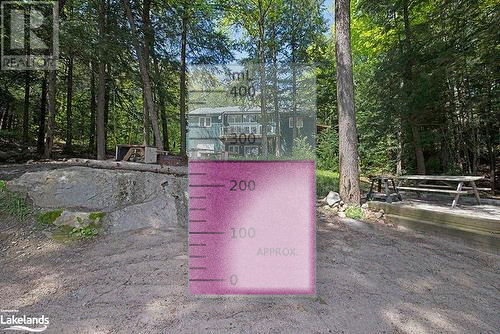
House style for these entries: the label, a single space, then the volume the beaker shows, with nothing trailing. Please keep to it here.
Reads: 250 mL
